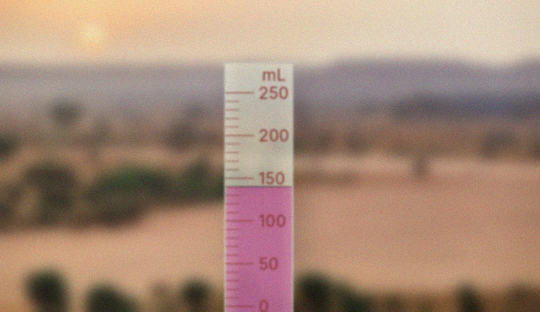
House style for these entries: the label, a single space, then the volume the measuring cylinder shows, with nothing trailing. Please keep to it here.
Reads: 140 mL
